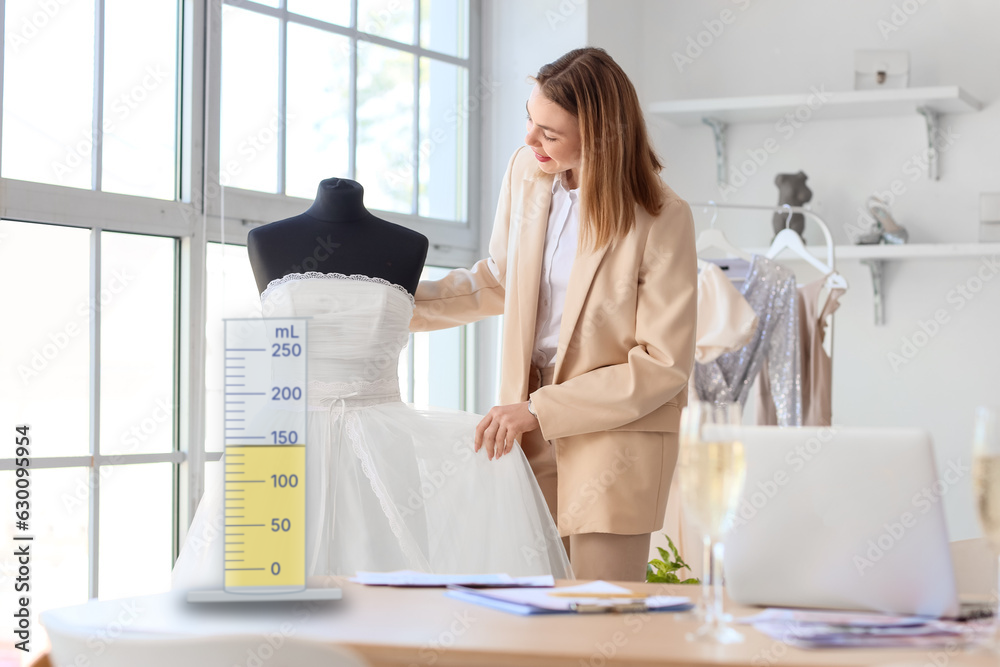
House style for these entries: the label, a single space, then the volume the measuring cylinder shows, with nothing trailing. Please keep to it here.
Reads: 140 mL
